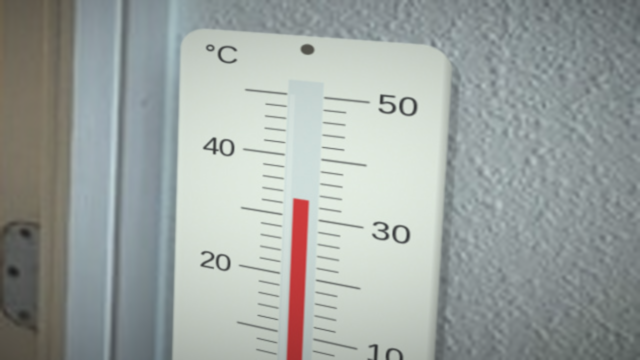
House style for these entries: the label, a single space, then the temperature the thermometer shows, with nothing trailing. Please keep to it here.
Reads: 33 °C
